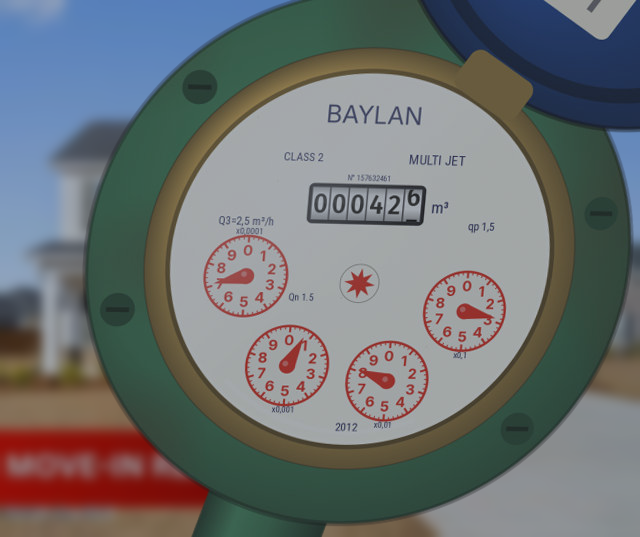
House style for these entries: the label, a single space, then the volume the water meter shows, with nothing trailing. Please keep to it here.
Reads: 426.2807 m³
